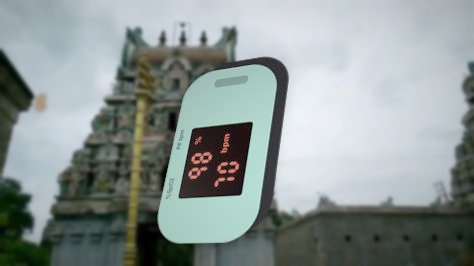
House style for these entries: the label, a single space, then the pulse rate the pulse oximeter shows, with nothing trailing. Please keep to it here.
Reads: 70 bpm
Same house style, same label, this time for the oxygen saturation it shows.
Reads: 98 %
